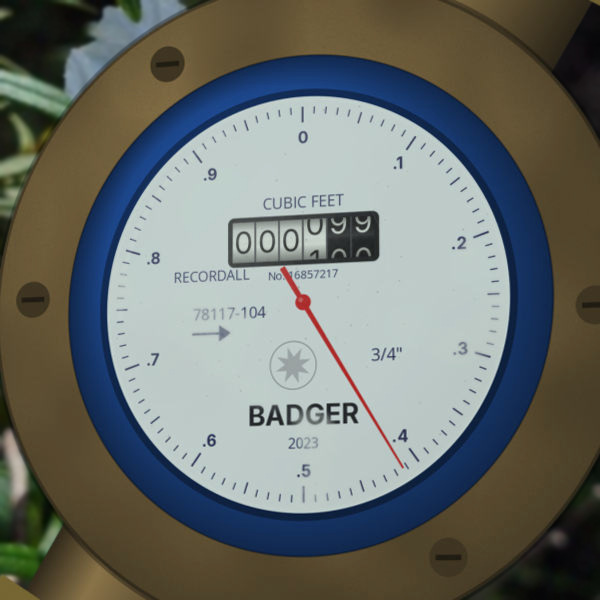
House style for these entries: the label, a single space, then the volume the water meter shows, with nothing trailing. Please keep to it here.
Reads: 99.41 ft³
